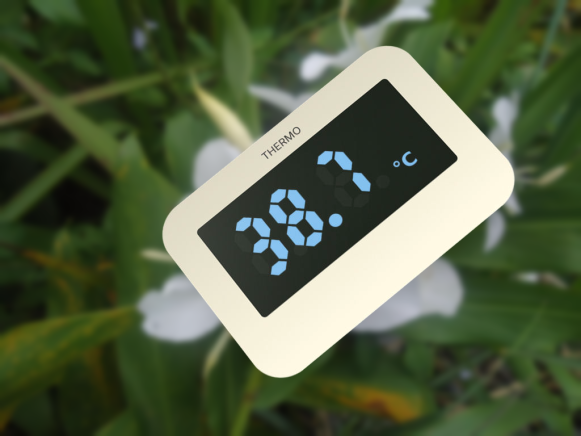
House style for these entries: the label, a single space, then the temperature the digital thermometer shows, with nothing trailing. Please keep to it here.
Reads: 38.7 °C
